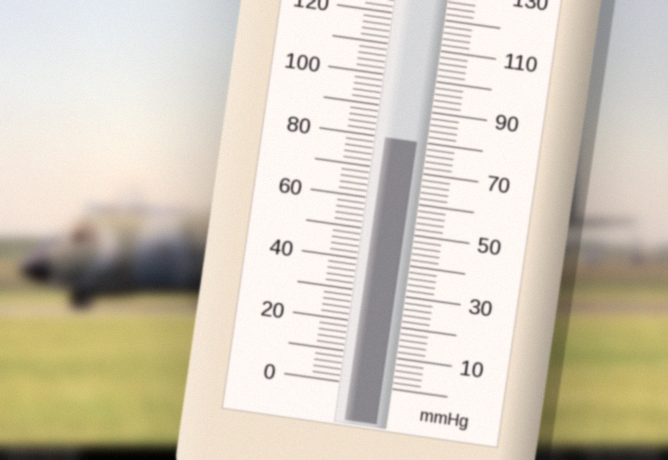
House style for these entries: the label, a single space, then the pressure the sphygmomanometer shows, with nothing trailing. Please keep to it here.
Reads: 80 mmHg
